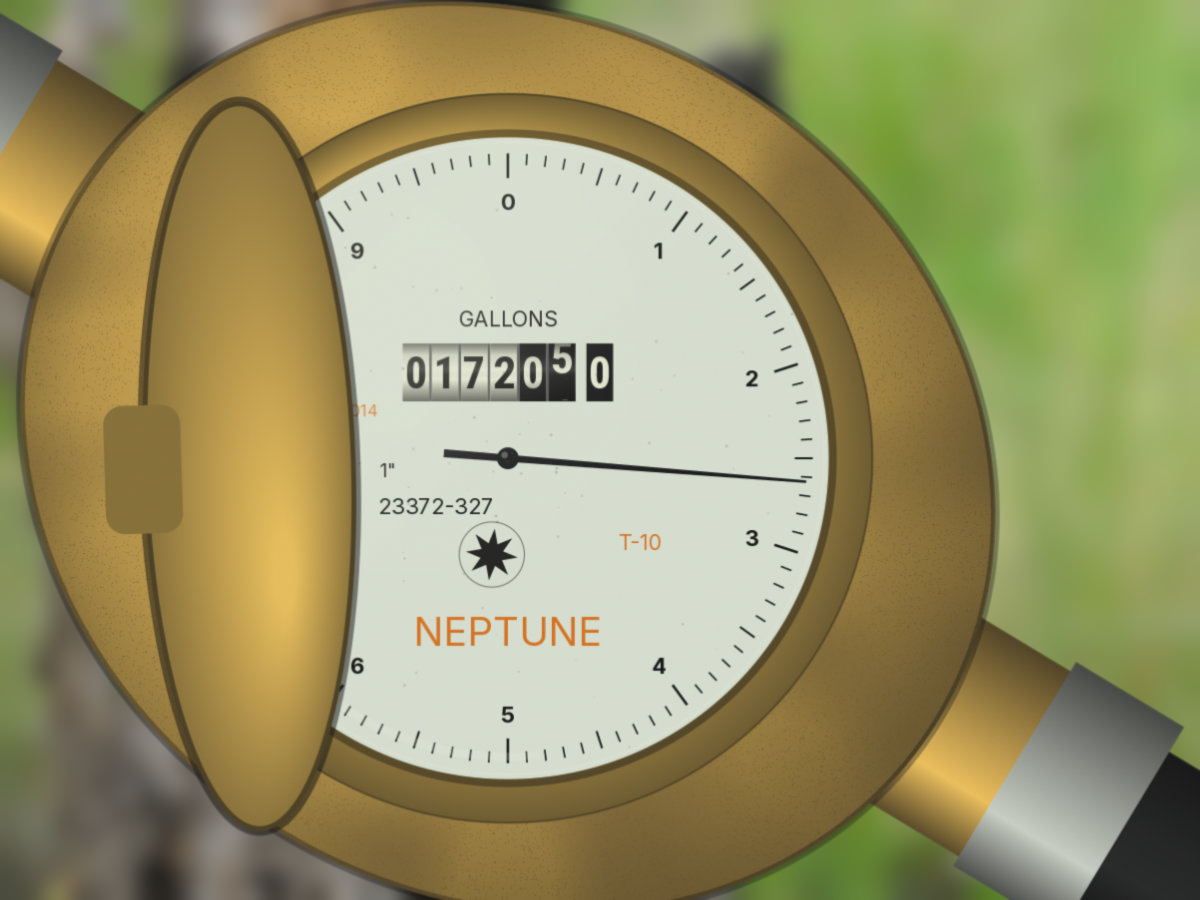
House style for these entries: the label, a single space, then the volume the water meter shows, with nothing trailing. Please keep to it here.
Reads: 172052.6 gal
